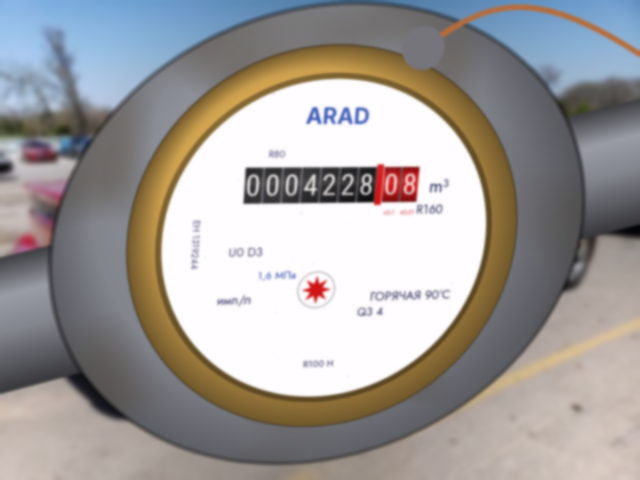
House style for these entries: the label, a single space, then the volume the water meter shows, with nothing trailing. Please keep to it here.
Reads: 4228.08 m³
